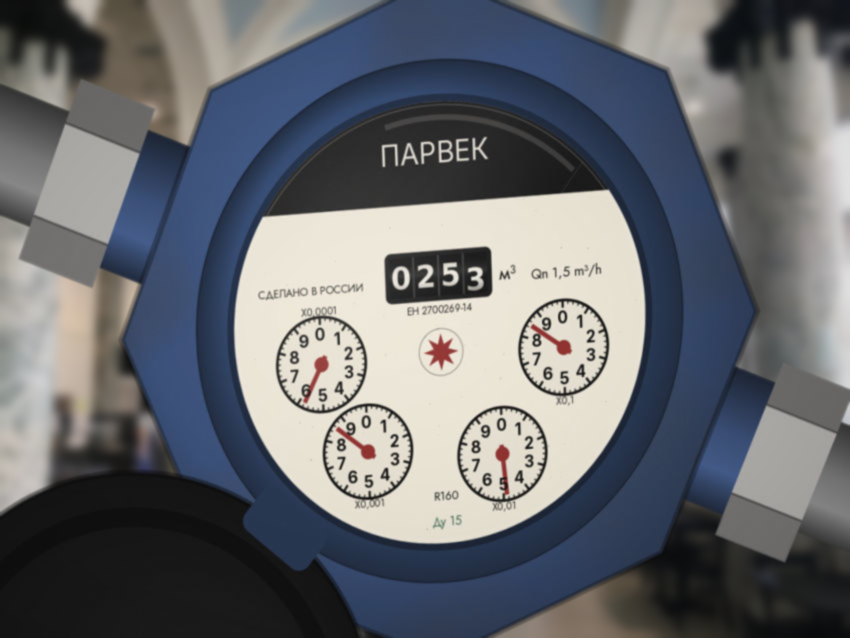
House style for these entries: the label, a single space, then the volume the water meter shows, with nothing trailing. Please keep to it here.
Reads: 252.8485 m³
